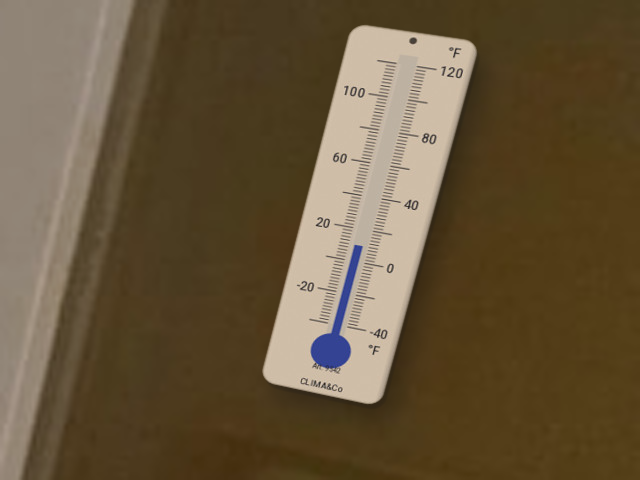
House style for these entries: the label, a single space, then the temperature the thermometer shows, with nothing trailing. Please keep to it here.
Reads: 10 °F
